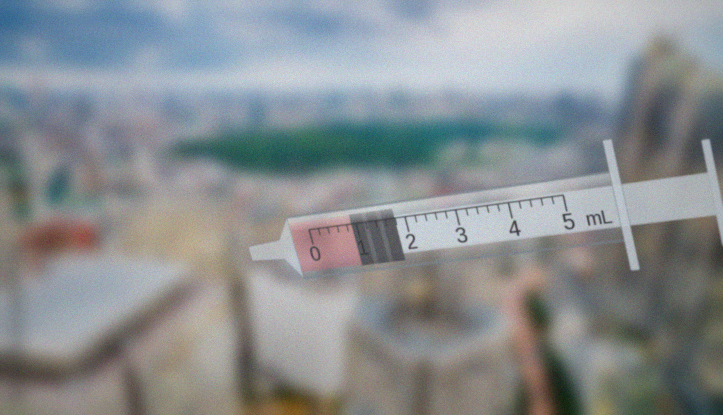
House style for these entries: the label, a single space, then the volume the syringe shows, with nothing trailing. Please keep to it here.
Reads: 0.9 mL
